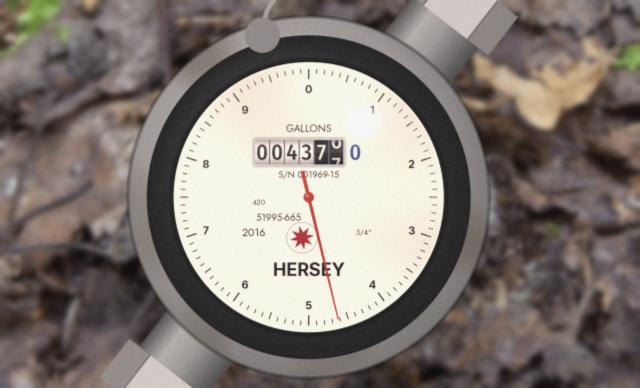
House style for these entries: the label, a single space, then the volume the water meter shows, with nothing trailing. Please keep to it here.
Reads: 43764.6 gal
